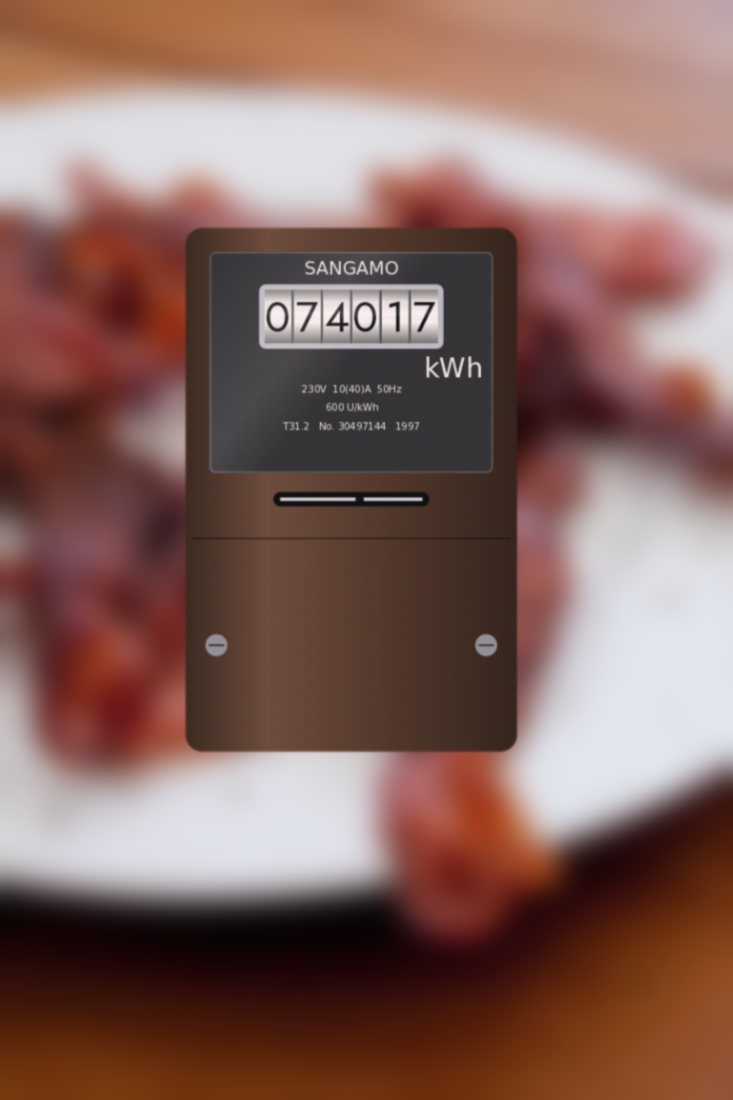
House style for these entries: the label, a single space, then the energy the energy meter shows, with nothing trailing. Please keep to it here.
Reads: 74017 kWh
